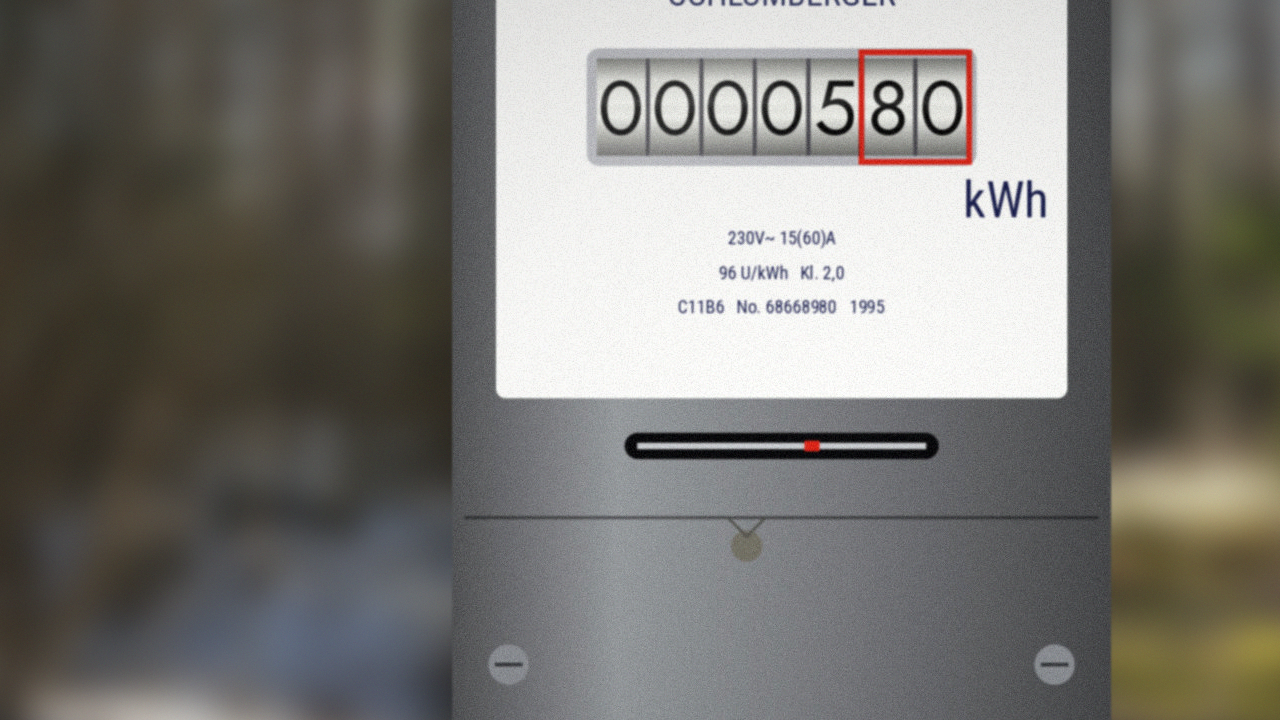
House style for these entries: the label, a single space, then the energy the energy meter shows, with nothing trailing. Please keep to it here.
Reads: 5.80 kWh
